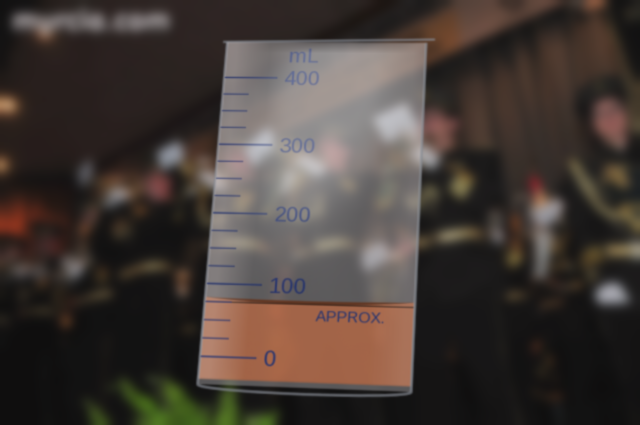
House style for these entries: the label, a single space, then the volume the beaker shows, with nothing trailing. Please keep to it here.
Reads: 75 mL
